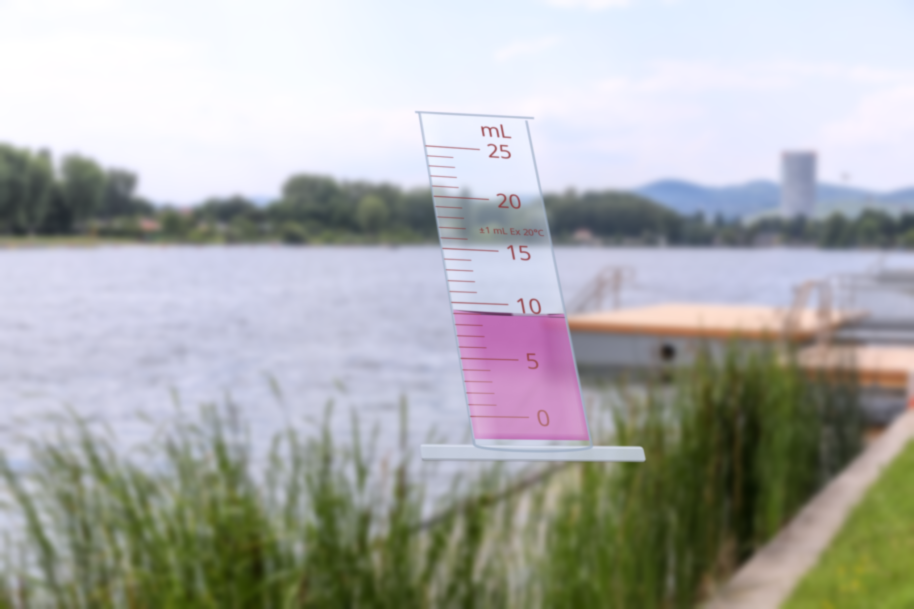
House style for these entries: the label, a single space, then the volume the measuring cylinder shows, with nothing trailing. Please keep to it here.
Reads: 9 mL
